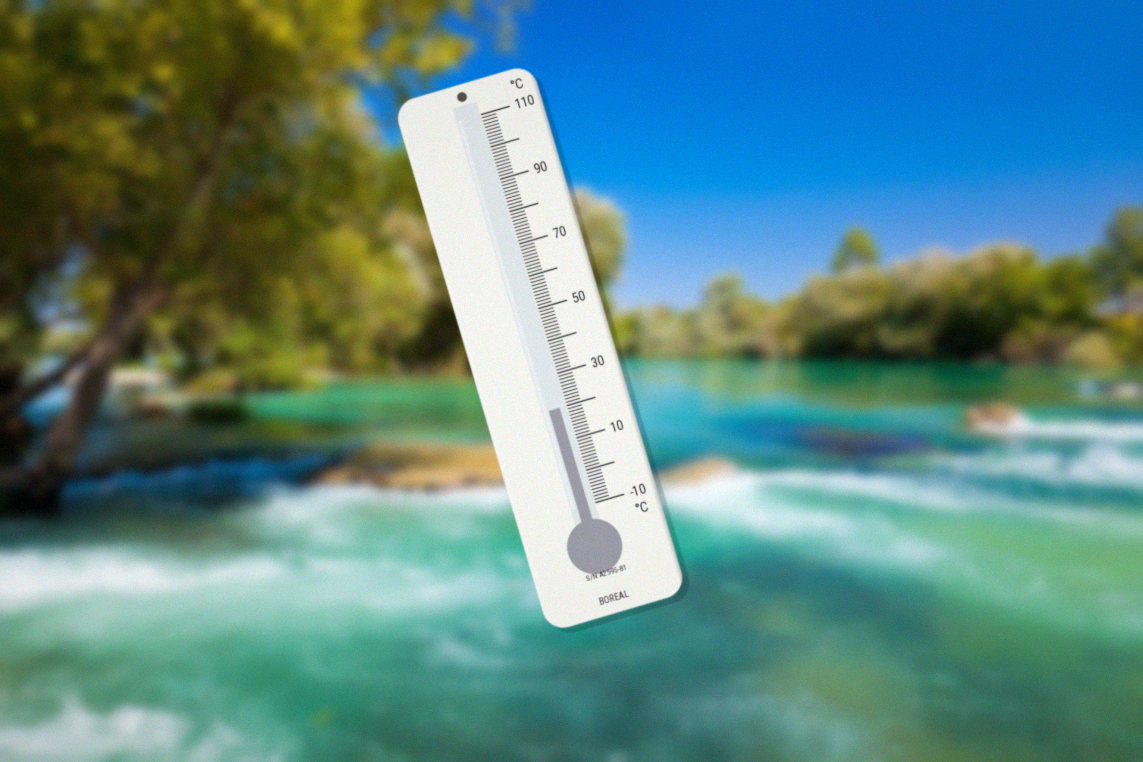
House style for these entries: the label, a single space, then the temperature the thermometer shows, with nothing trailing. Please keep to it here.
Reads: 20 °C
